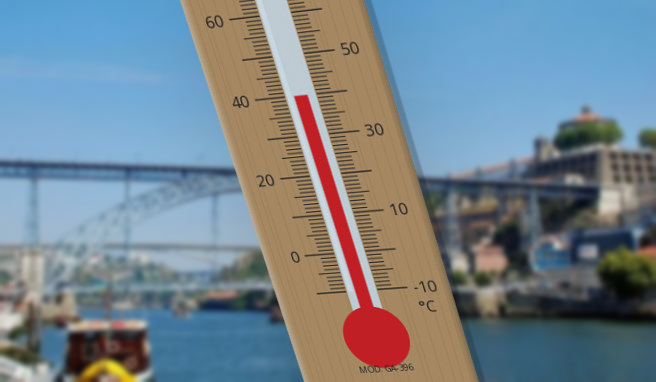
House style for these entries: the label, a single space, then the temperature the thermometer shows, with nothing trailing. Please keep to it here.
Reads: 40 °C
